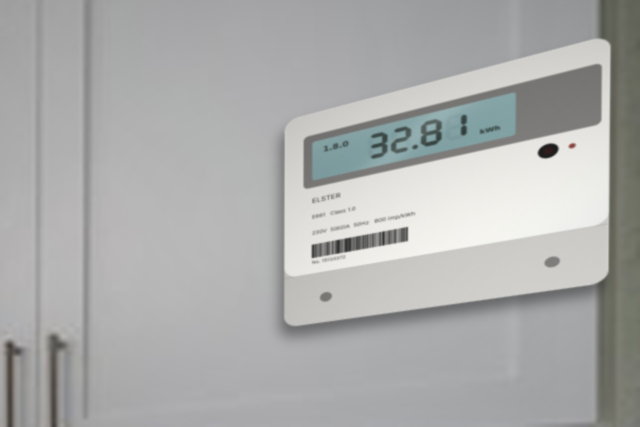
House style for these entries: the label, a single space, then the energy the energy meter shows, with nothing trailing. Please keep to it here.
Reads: 32.81 kWh
